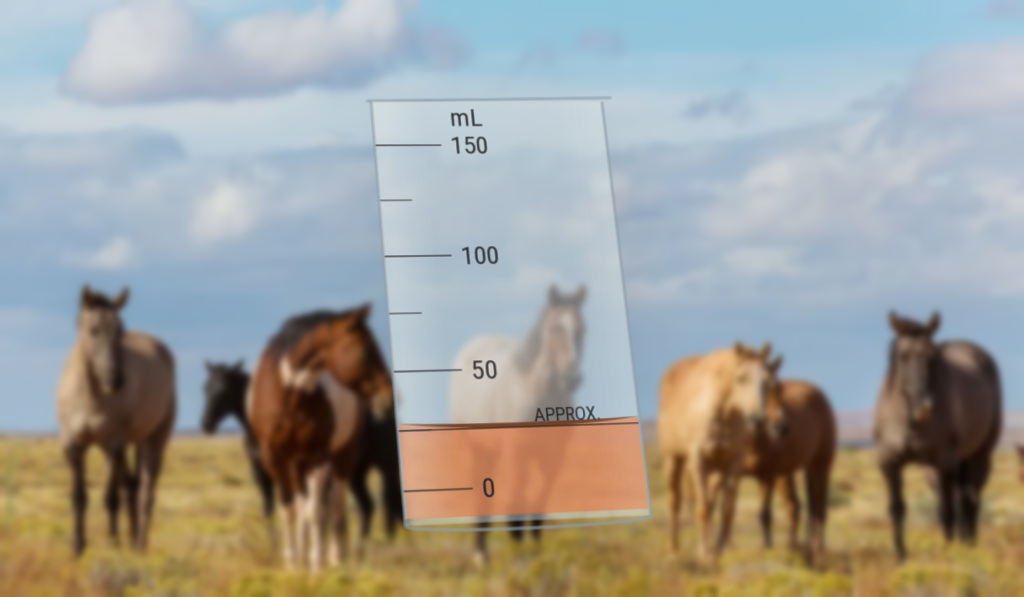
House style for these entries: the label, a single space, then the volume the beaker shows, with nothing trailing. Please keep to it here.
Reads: 25 mL
